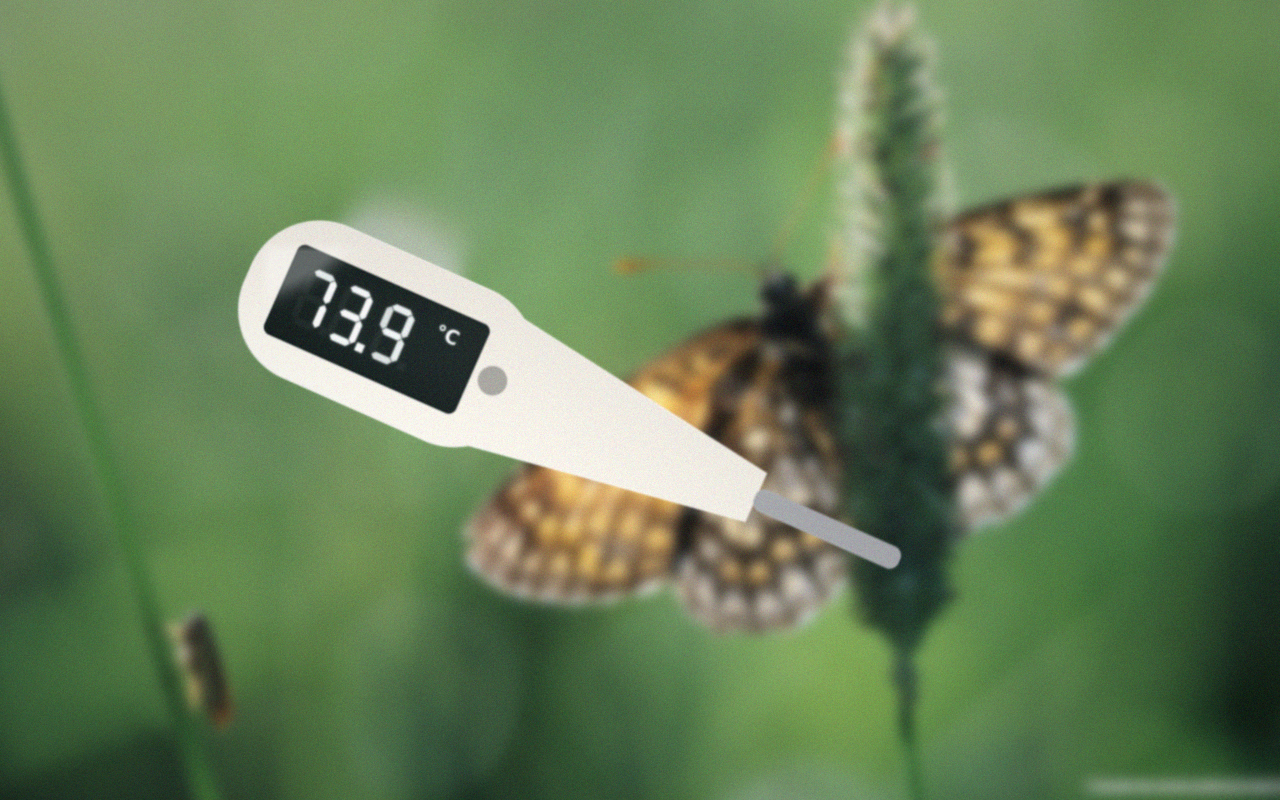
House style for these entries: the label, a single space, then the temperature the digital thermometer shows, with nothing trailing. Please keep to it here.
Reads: 73.9 °C
